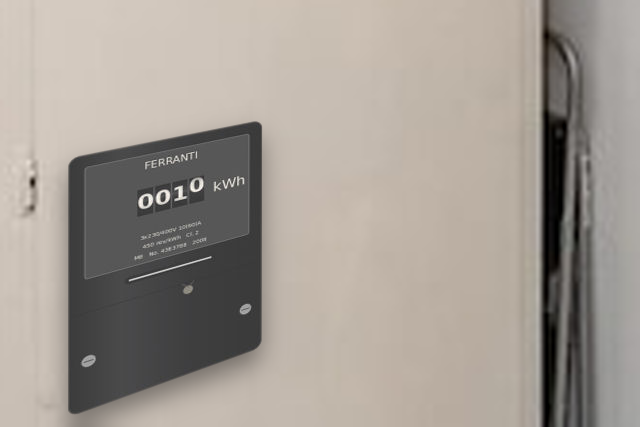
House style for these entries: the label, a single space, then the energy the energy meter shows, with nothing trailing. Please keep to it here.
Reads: 10 kWh
